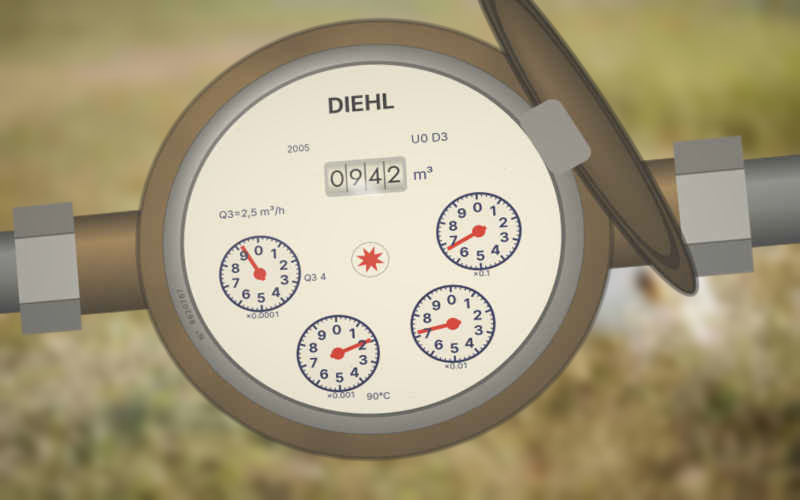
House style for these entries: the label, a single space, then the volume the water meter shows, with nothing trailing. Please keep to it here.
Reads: 942.6719 m³
